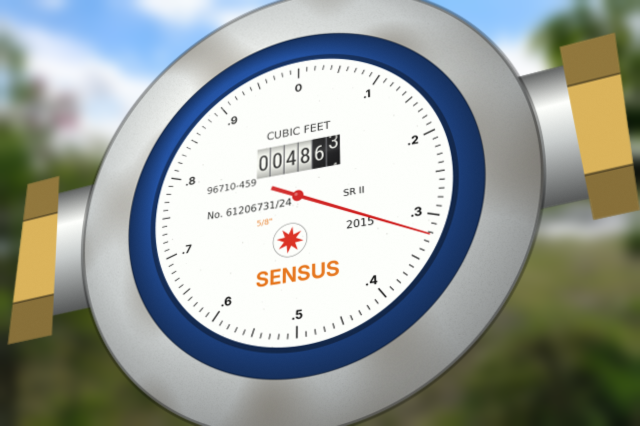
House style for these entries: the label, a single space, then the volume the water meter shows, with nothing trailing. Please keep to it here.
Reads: 4863.32 ft³
